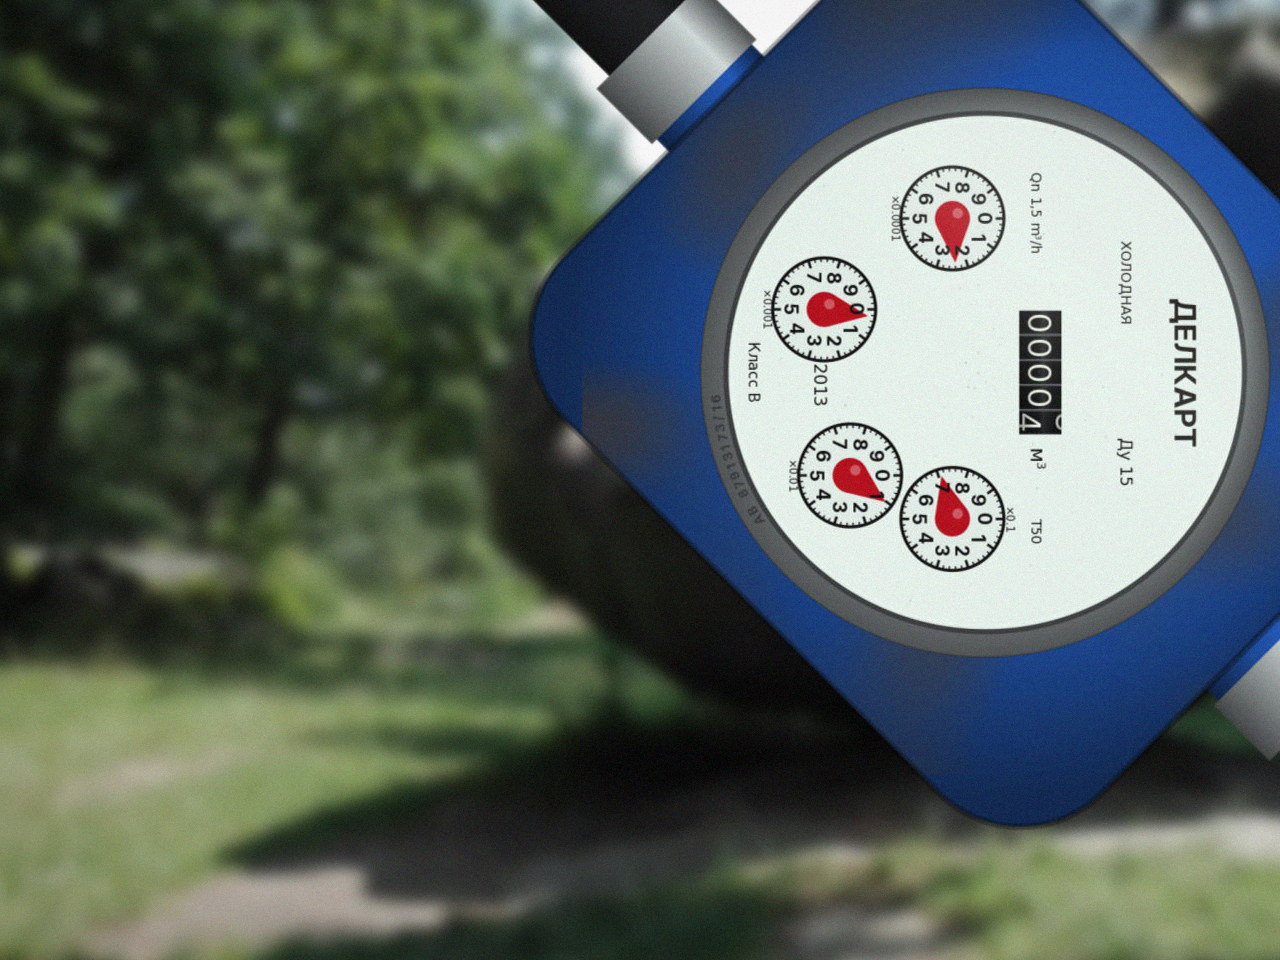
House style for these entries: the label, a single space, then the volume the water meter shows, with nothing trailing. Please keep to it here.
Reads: 3.7102 m³
